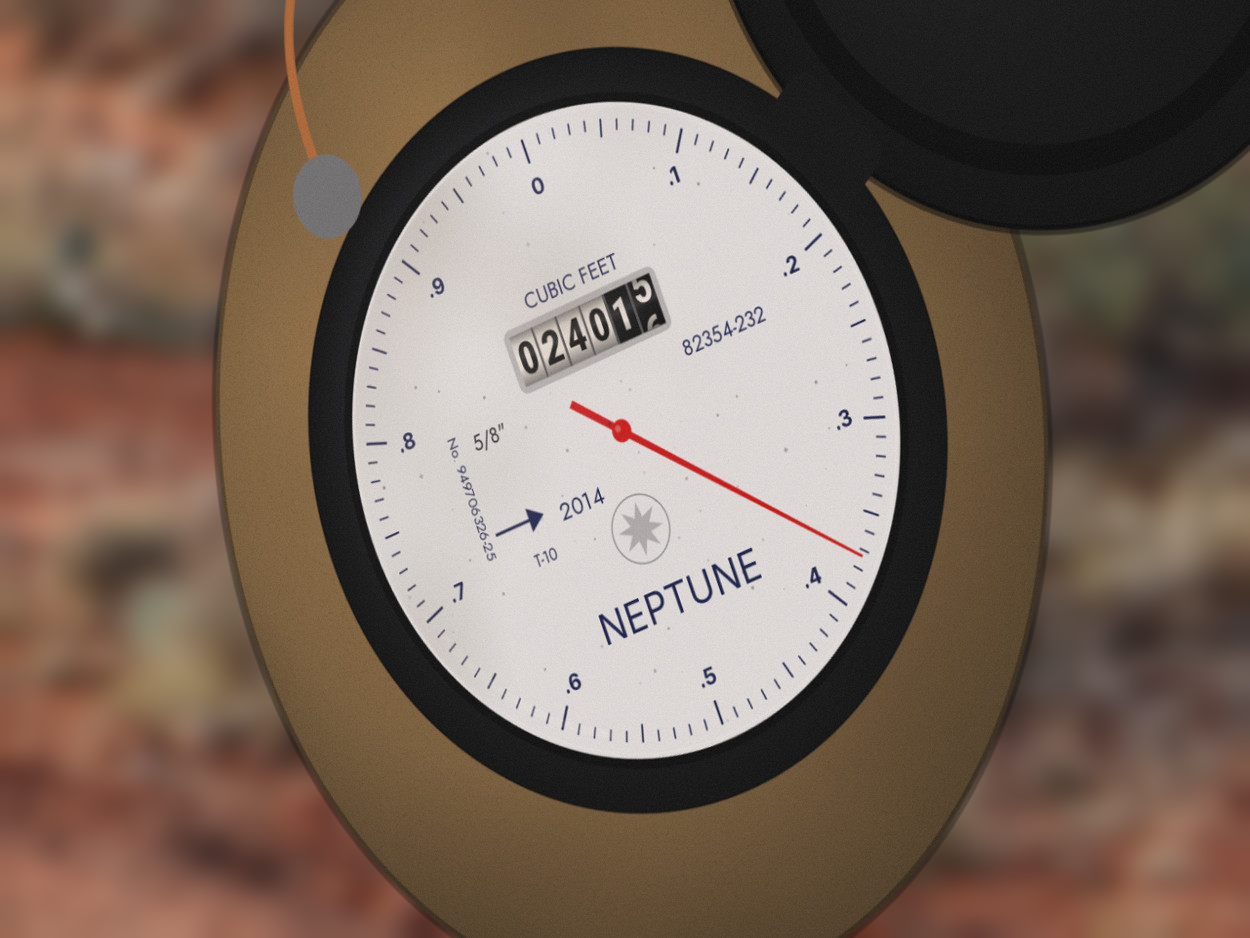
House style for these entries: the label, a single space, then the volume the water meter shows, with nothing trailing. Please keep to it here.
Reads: 24015.37 ft³
